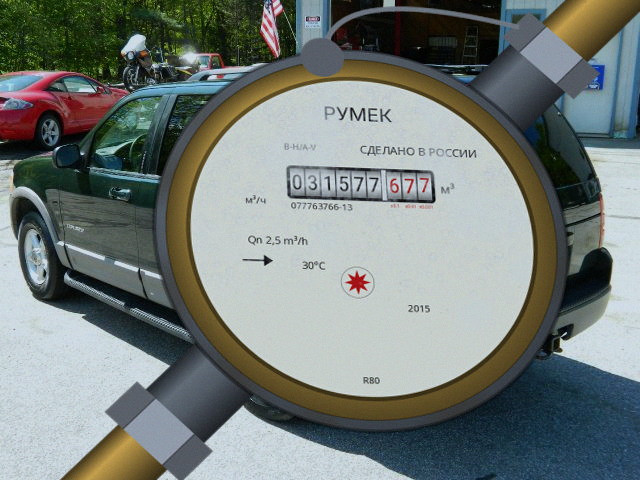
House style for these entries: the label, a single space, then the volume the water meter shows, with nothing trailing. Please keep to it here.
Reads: 31577.677 m³
